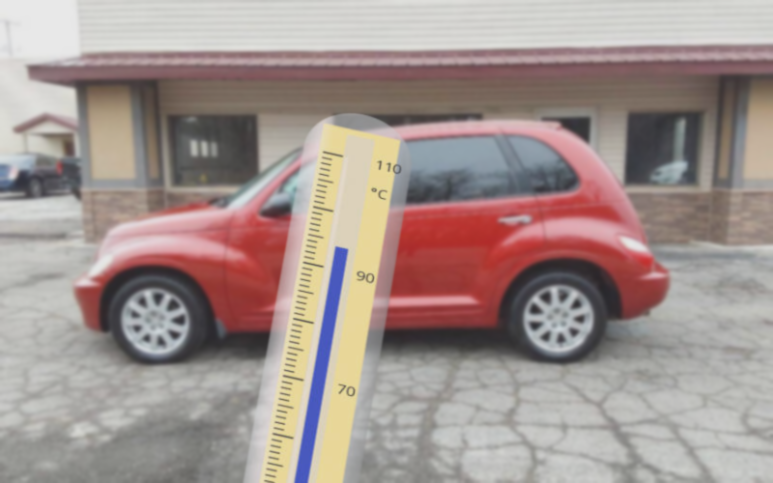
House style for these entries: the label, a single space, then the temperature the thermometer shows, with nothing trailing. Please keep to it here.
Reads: 94 °C
